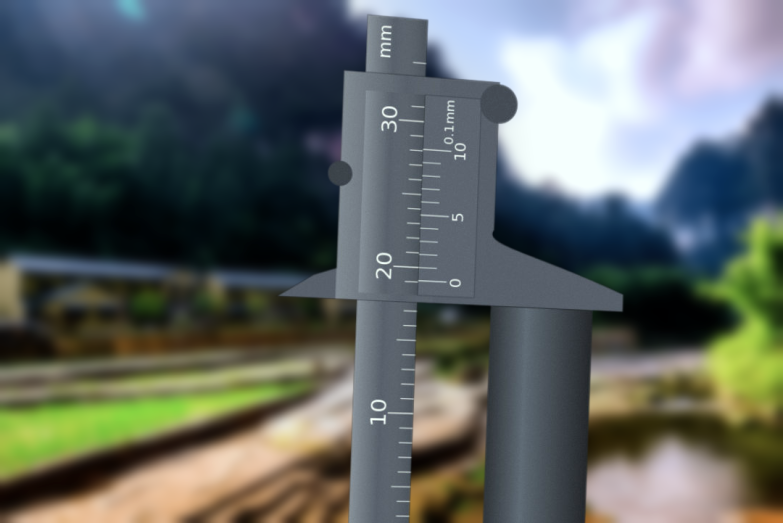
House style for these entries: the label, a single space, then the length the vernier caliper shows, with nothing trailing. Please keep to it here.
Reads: 19.1 mm
